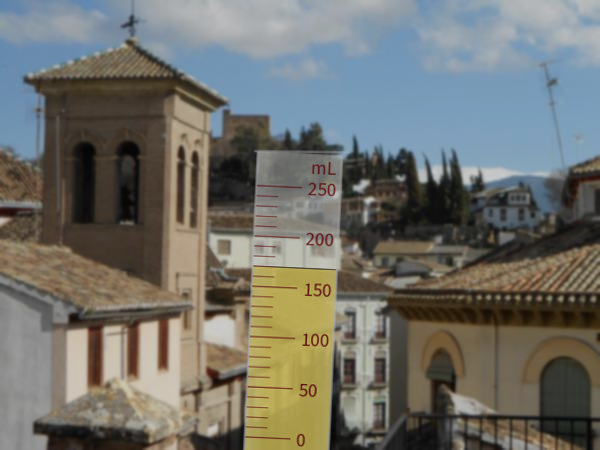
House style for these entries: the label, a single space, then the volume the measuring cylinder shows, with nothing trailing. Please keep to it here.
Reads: 170 mL
